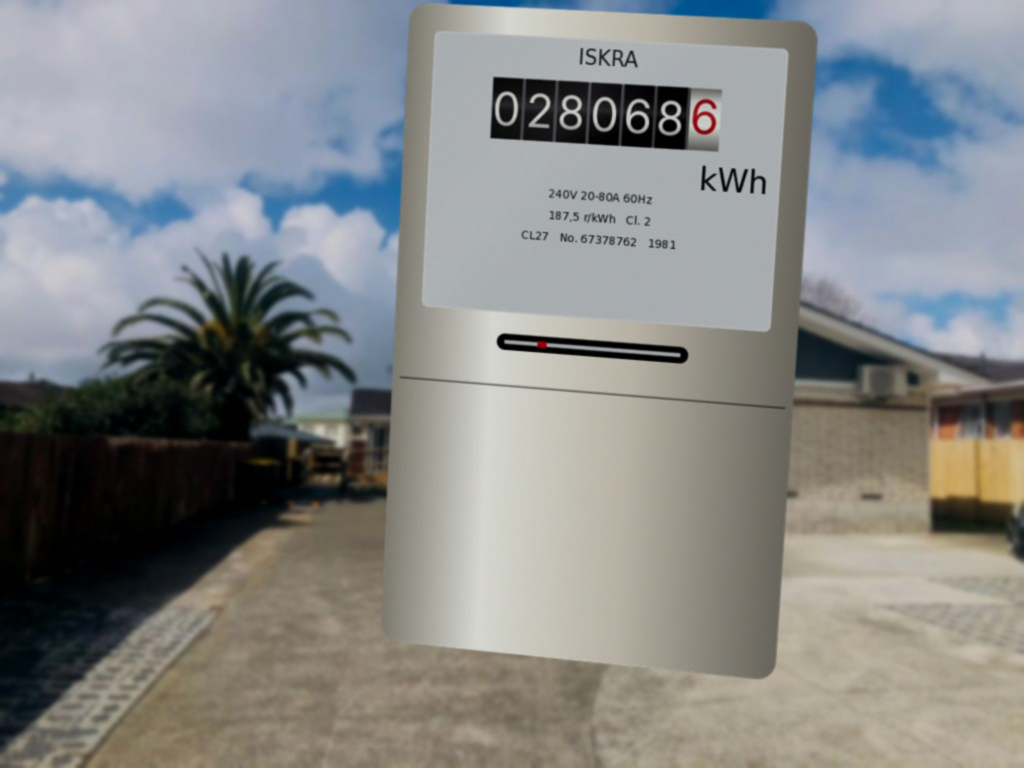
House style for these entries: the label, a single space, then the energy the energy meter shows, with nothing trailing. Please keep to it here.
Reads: 28068.6 kWh
